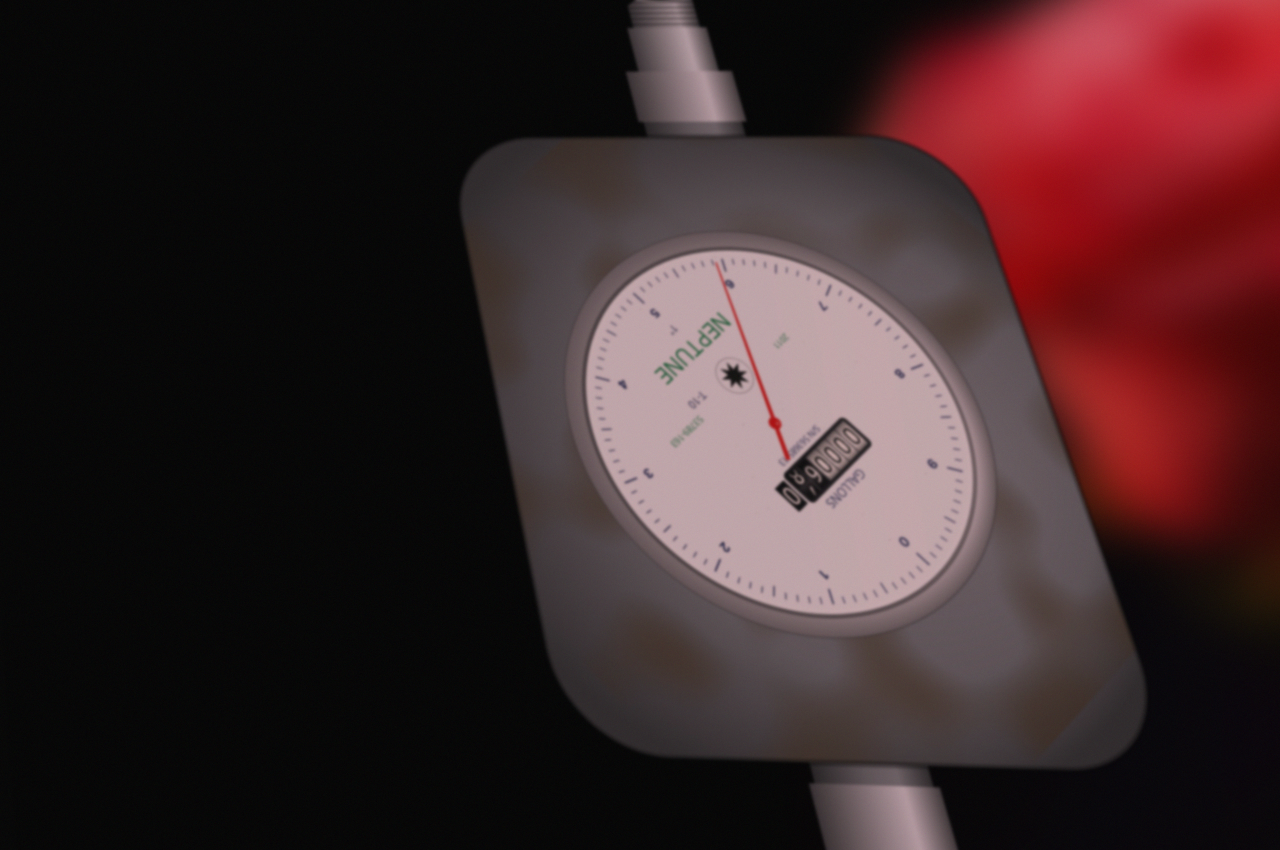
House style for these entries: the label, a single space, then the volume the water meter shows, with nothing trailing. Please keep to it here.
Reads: 675.9 gal
